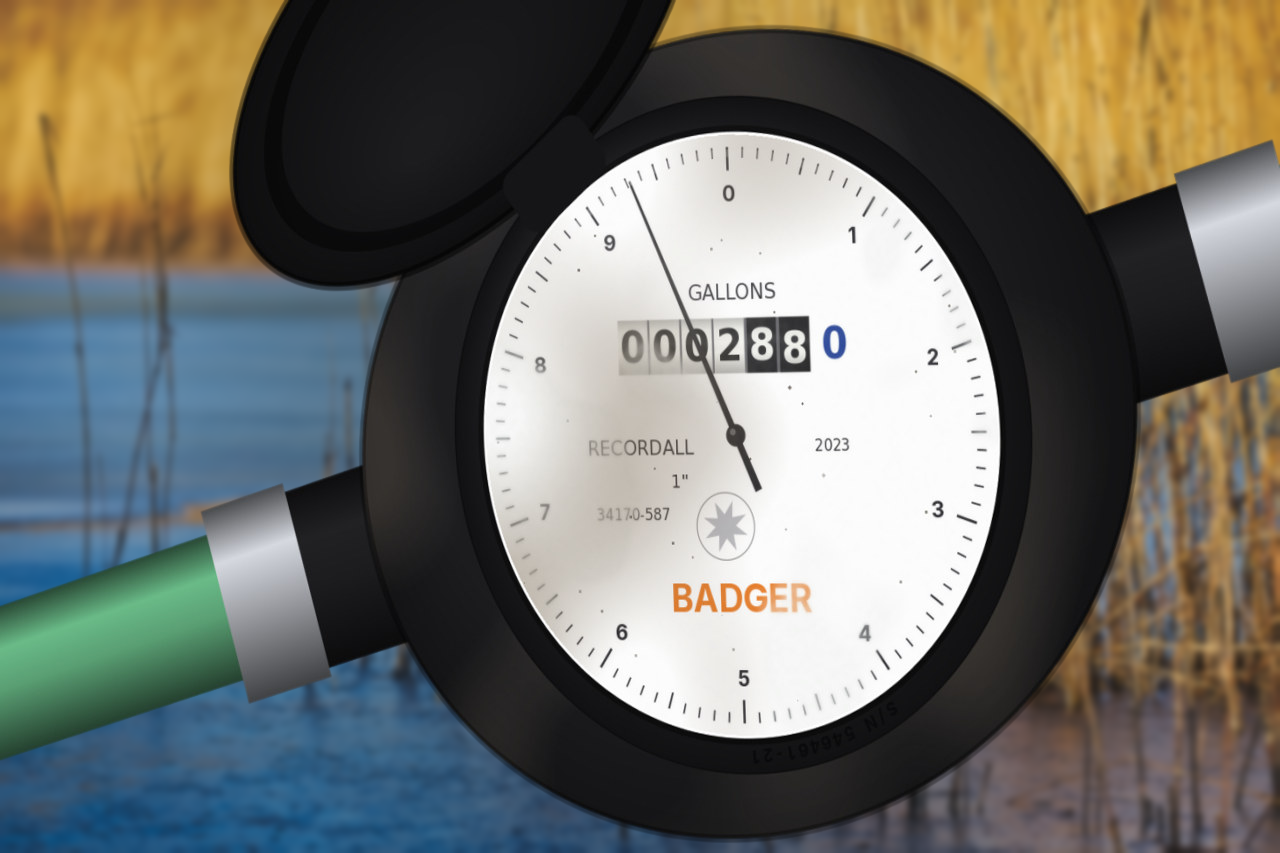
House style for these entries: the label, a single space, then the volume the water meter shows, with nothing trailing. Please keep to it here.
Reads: 2879.3 gal
